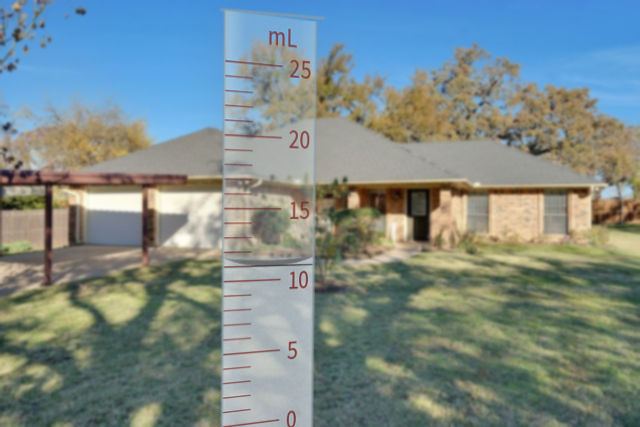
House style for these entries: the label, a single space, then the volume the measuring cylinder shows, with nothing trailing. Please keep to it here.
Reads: 11 mL
